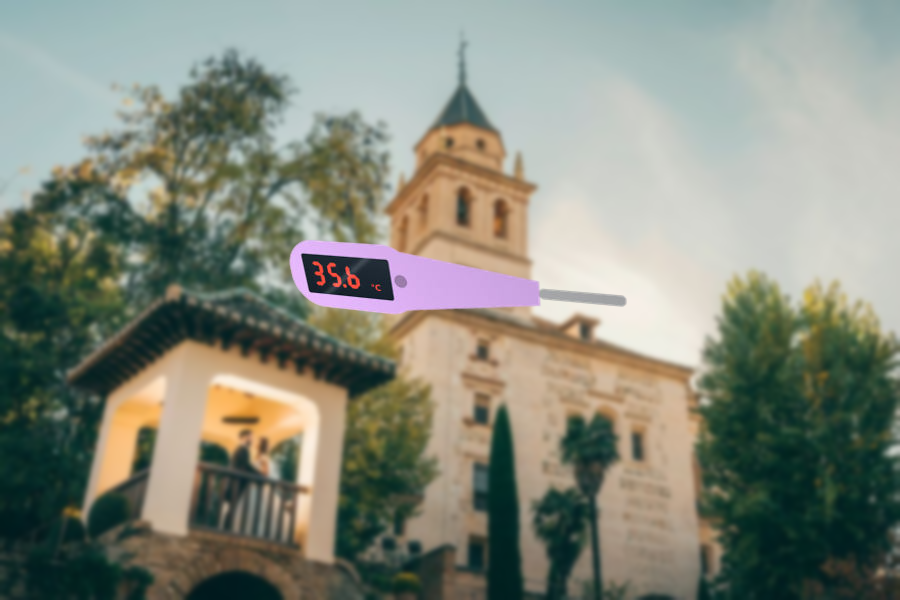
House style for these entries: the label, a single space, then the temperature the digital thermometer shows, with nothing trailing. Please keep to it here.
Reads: 35.6 °C
